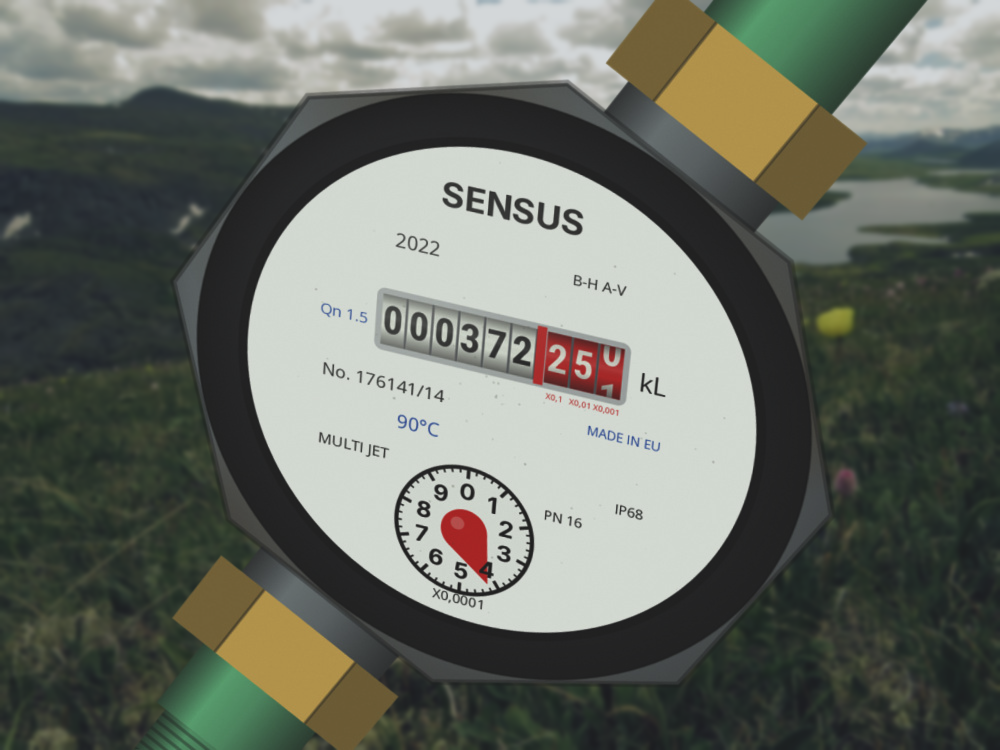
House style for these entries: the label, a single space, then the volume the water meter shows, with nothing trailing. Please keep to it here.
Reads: 372.2504 kL
